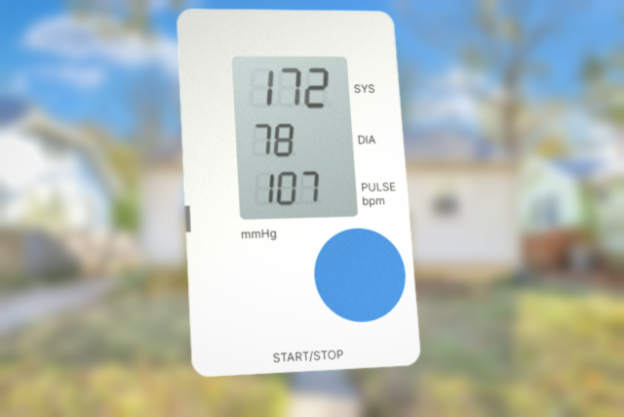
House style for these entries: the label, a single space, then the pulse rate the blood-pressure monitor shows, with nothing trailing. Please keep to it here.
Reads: 107 bpm
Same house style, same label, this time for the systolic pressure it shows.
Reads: 172 mmHg
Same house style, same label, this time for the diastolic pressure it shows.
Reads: 78 mmHg
